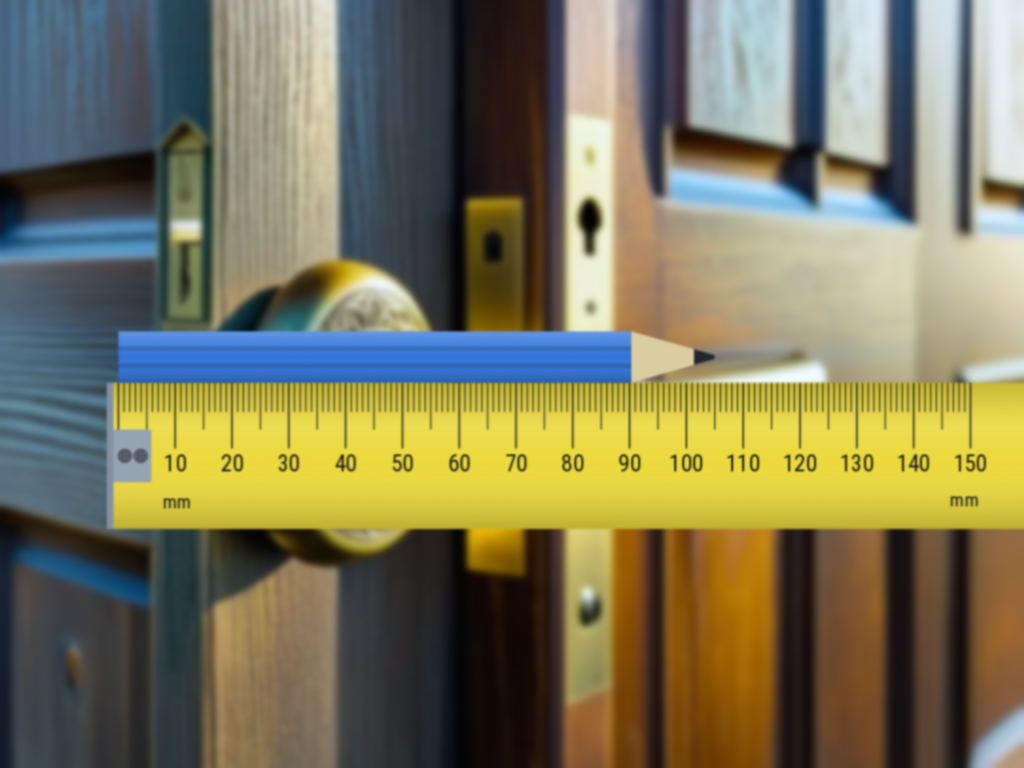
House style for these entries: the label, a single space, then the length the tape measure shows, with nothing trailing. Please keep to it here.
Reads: 105 mm
